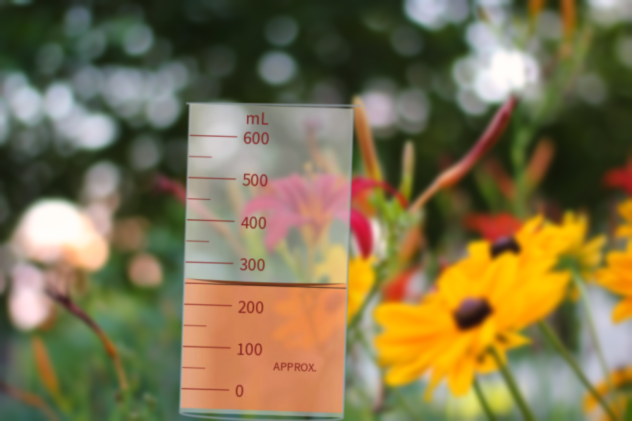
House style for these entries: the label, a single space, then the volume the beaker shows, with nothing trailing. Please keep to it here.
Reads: 250 mL
